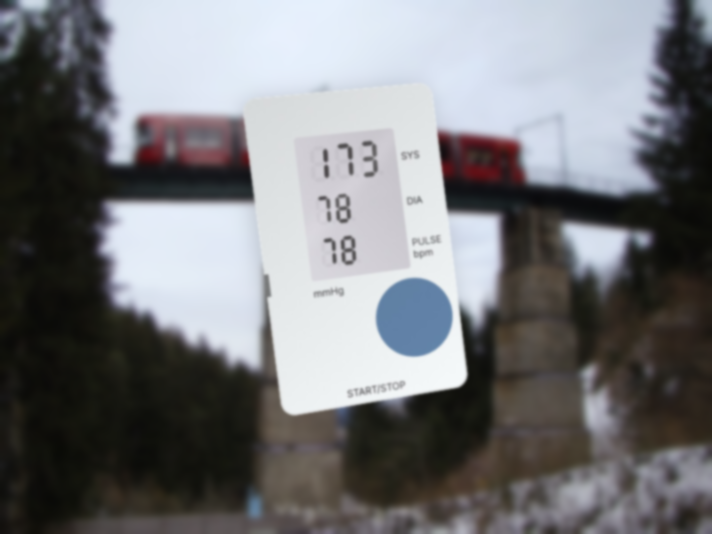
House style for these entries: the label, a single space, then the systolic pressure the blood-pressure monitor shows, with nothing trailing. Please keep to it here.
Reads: 173 mmHg
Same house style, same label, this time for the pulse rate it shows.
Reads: 78 bpm
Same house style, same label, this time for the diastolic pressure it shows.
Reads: 78 mmHg
